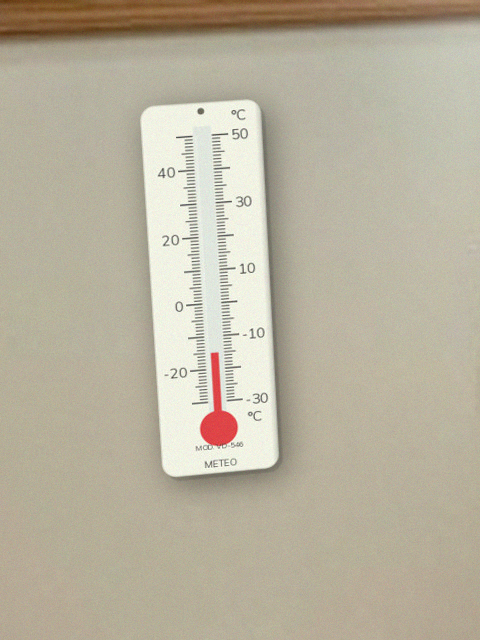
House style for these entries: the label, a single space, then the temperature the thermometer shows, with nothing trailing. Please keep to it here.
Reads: -15 °C
